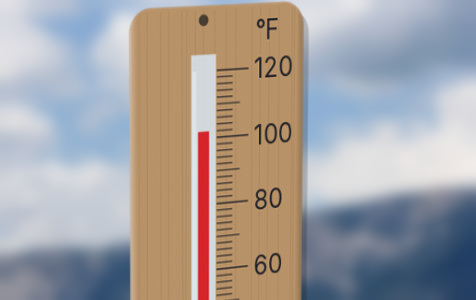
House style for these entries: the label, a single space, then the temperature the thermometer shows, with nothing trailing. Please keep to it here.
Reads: 102 °F
